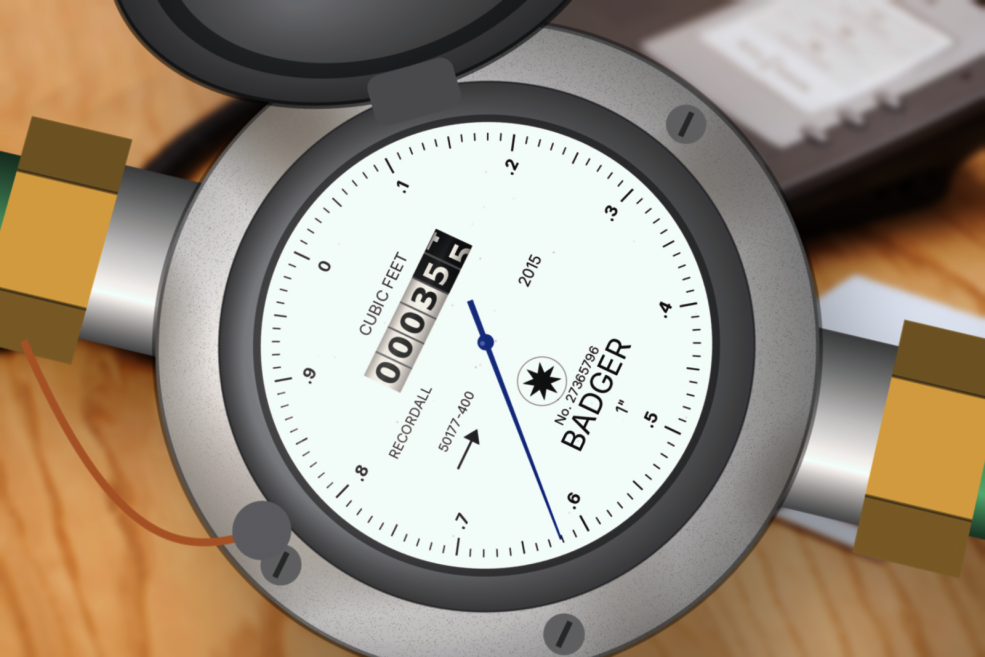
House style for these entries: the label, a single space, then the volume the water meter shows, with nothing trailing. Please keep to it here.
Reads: 354.62 ft³
